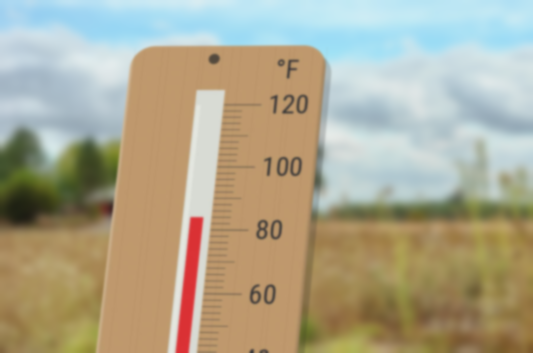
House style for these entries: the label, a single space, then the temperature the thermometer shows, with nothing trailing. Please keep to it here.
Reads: 84 °F
